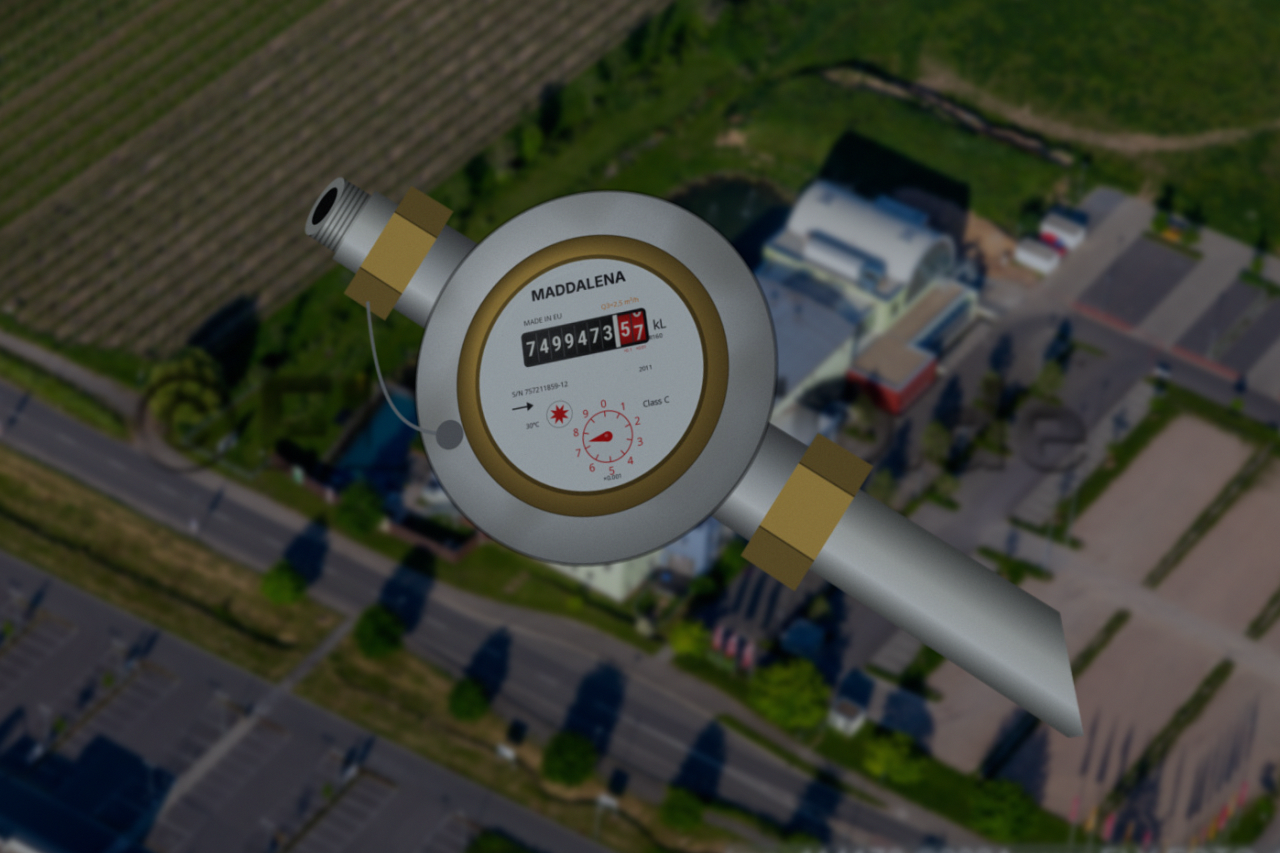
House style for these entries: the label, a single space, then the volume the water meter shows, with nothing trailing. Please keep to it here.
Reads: 7499473.567 kL
